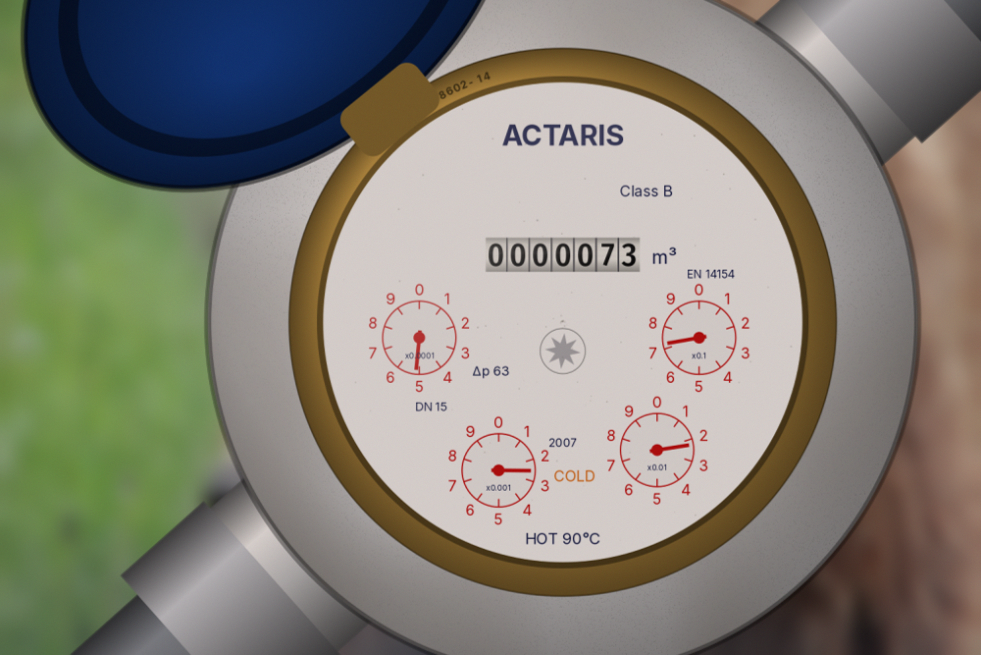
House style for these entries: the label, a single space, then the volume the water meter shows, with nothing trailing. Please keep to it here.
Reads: 73.7225 m³
